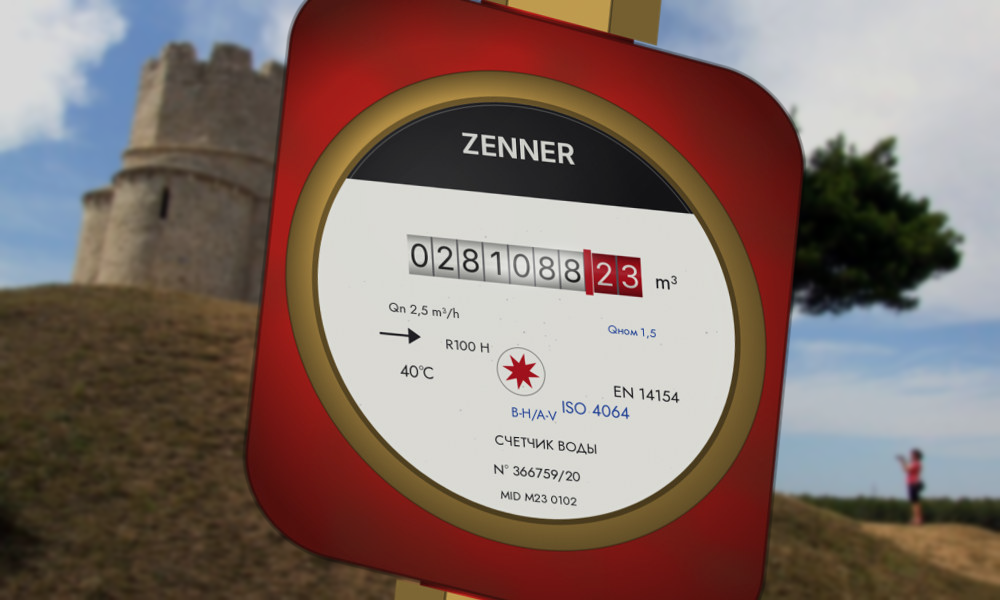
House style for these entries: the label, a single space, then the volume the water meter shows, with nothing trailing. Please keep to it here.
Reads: 281088.23 m³
